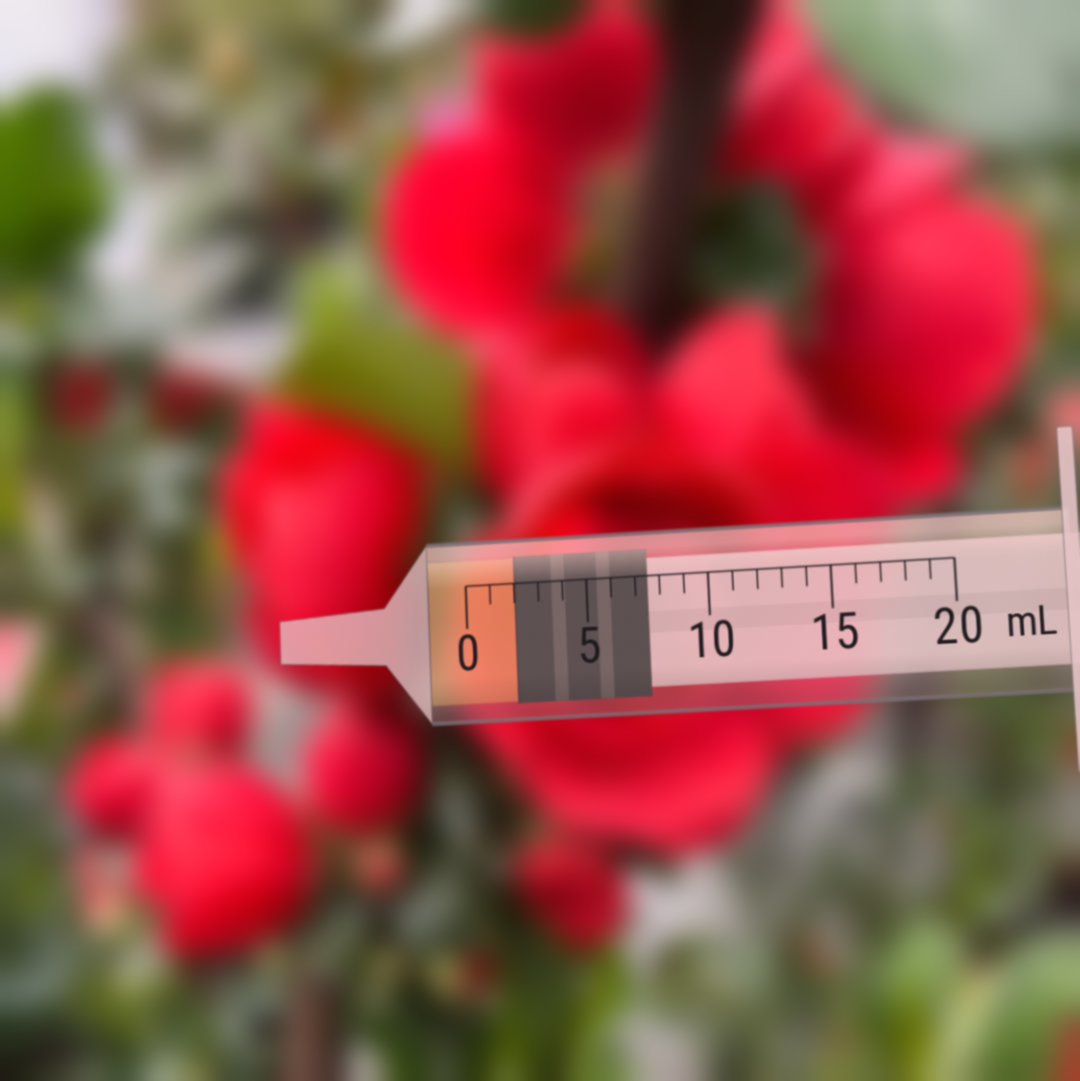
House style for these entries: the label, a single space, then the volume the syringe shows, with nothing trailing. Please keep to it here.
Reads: 2 mL
